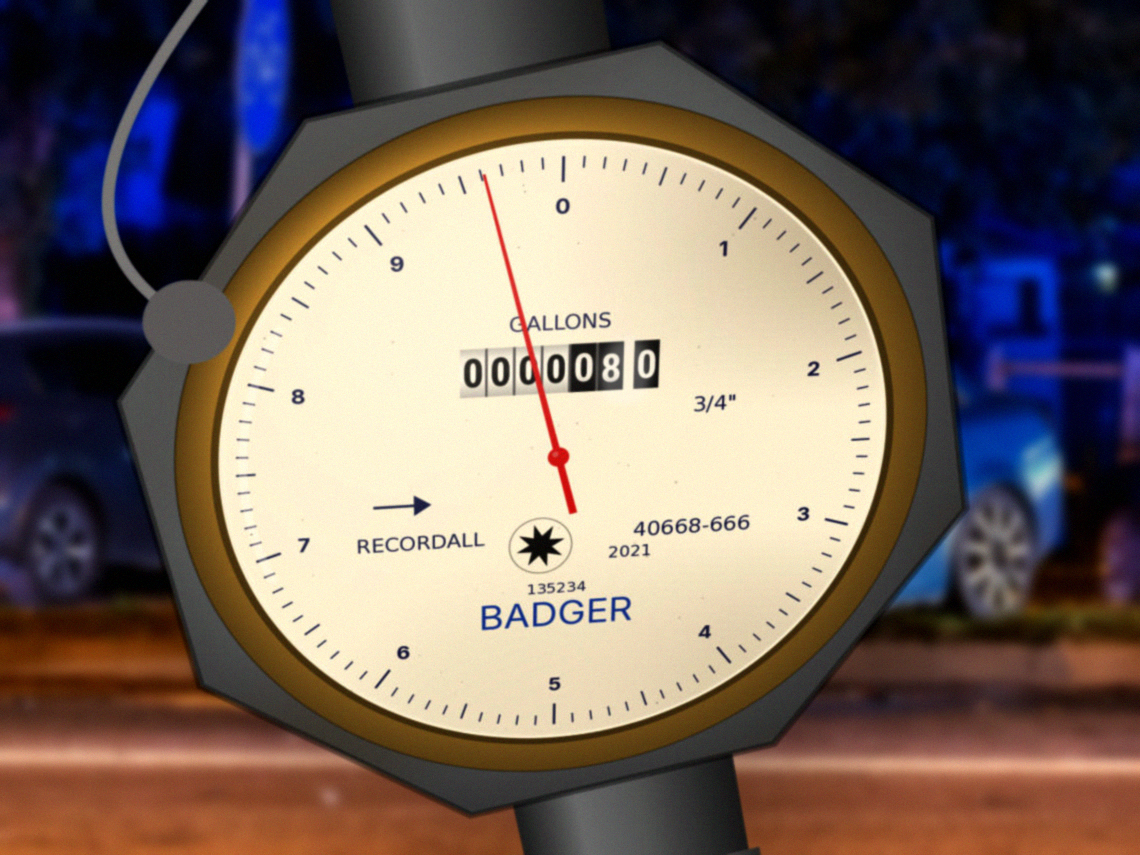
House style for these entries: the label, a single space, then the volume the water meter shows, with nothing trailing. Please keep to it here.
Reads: 79.6 gal
